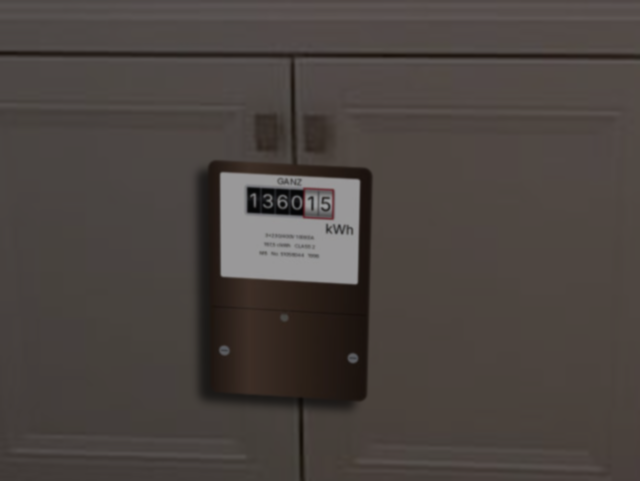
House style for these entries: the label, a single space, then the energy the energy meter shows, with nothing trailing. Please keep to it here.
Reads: 1360.15 kWh
